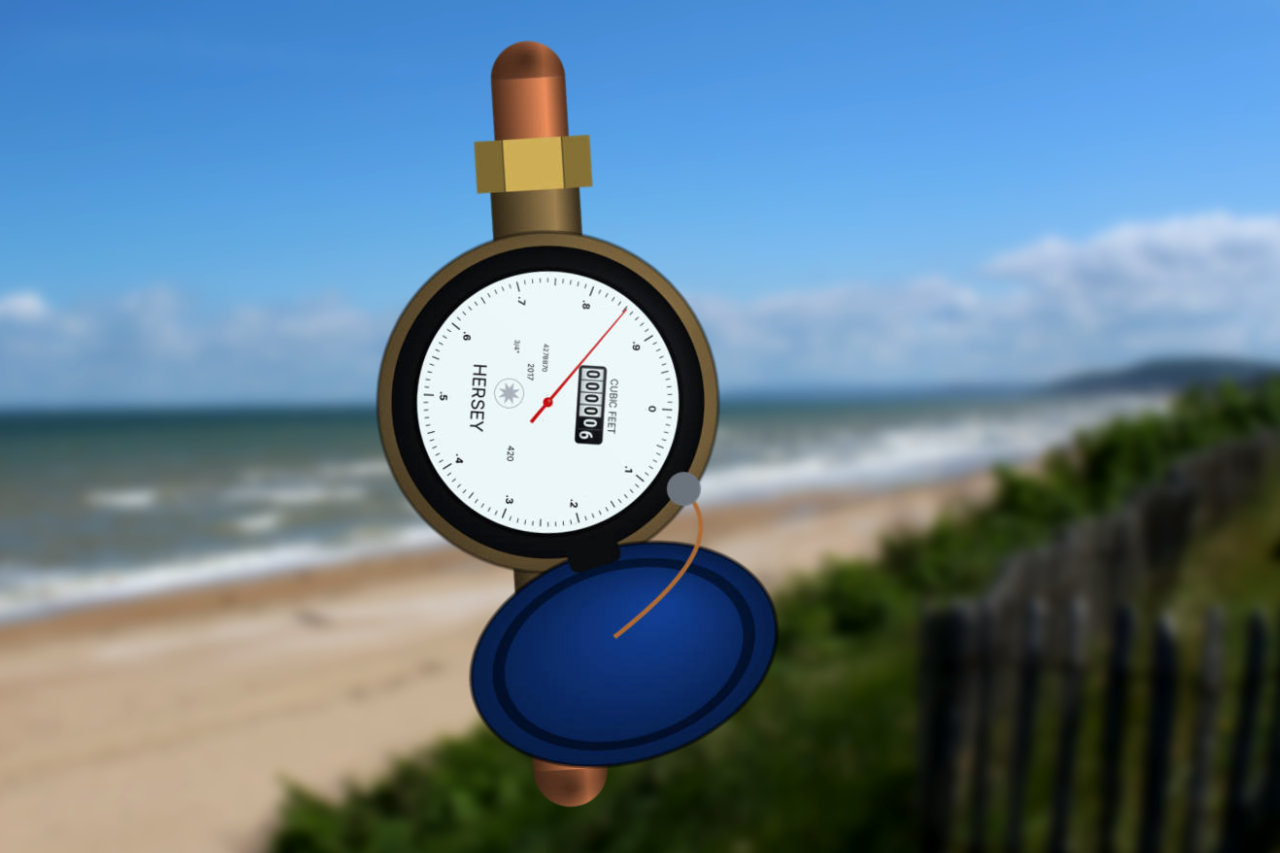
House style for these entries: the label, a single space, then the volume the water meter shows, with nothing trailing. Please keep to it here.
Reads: 5.85 ft³
